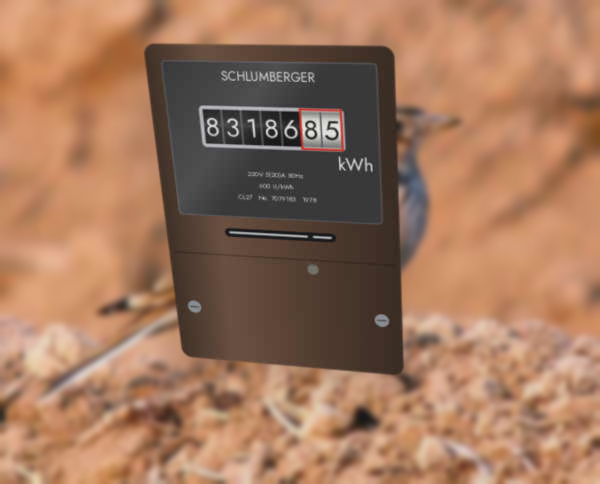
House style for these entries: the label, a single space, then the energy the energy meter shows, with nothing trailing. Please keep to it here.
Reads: 83186.85 kWh
